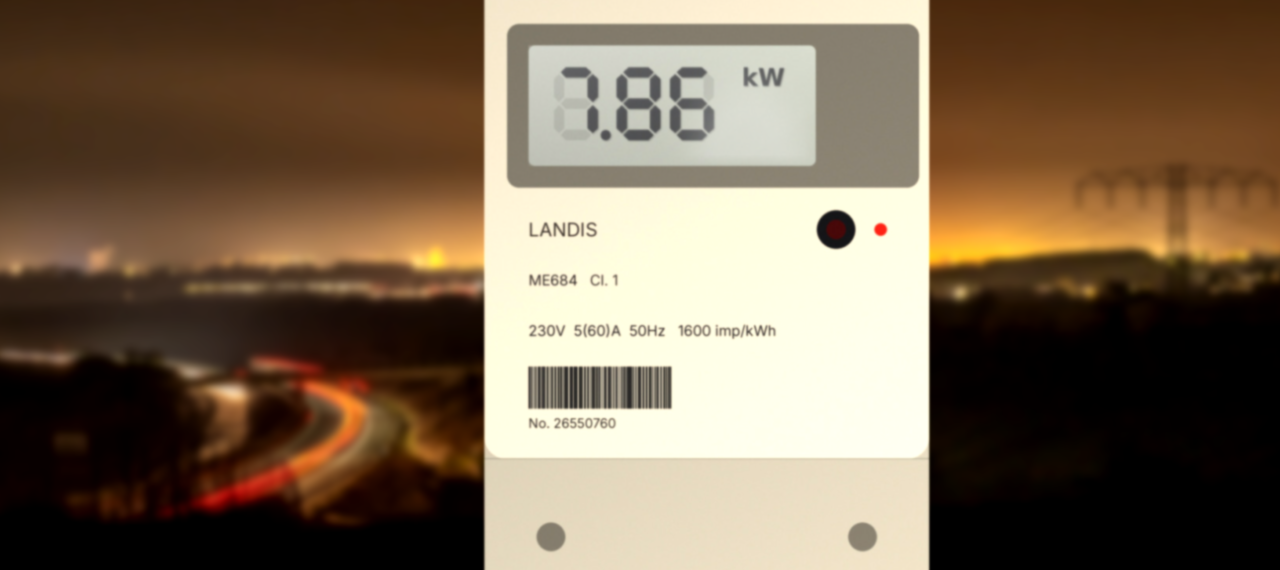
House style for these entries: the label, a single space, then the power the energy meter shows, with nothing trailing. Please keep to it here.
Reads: 7.86 kW
